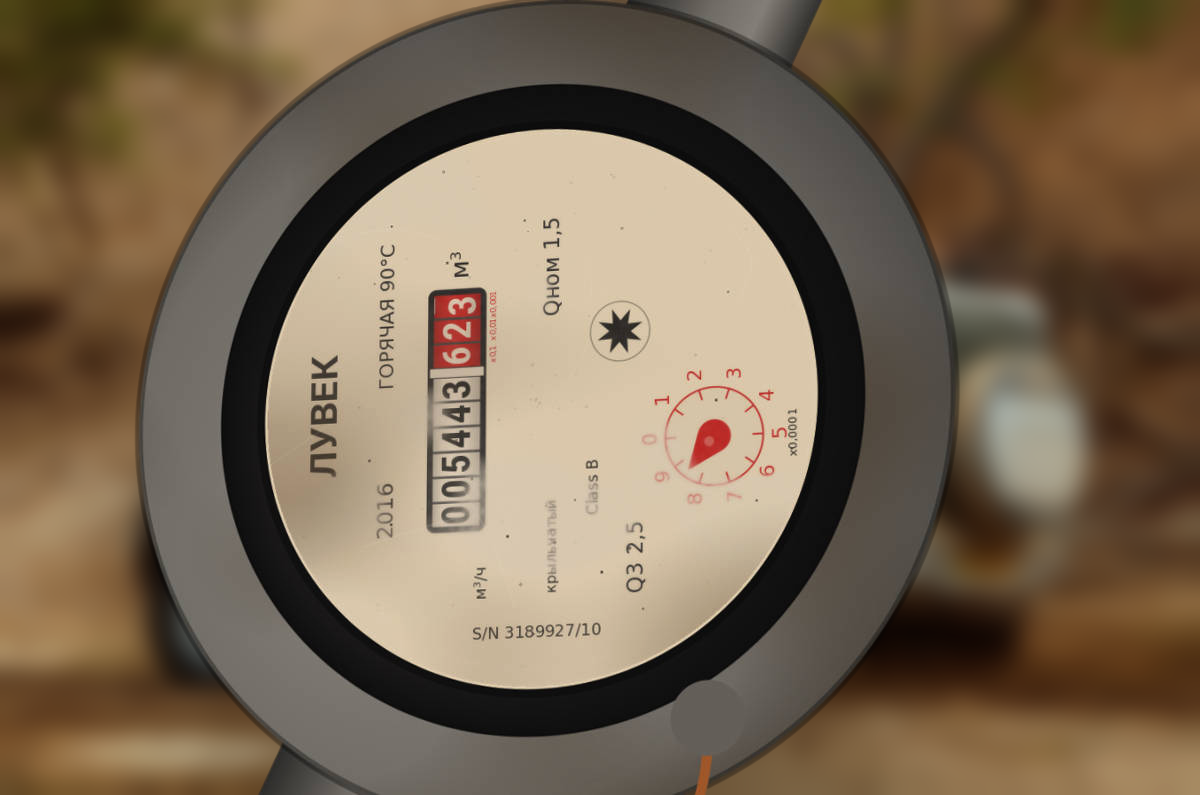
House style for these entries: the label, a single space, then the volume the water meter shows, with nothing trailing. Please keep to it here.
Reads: 5443.6228 m³
